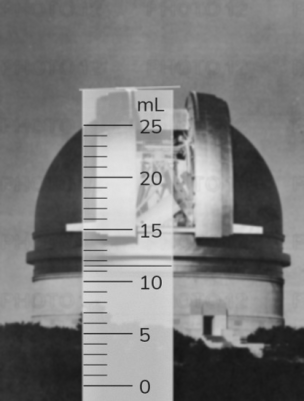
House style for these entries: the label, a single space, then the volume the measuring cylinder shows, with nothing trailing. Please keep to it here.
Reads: 11.5 mL
